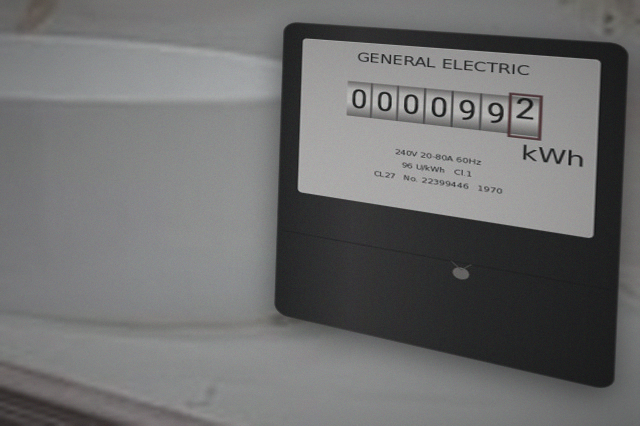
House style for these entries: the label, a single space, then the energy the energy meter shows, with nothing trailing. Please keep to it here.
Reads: 99.2 kWh
